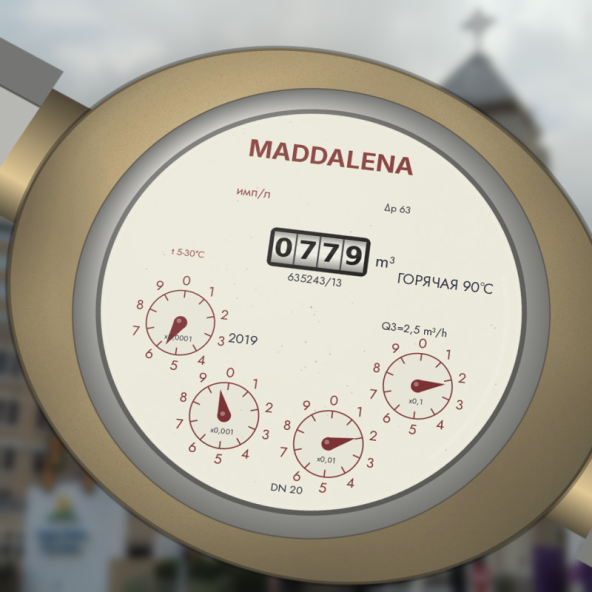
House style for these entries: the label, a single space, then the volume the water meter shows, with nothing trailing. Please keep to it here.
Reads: 779.2195 m³
